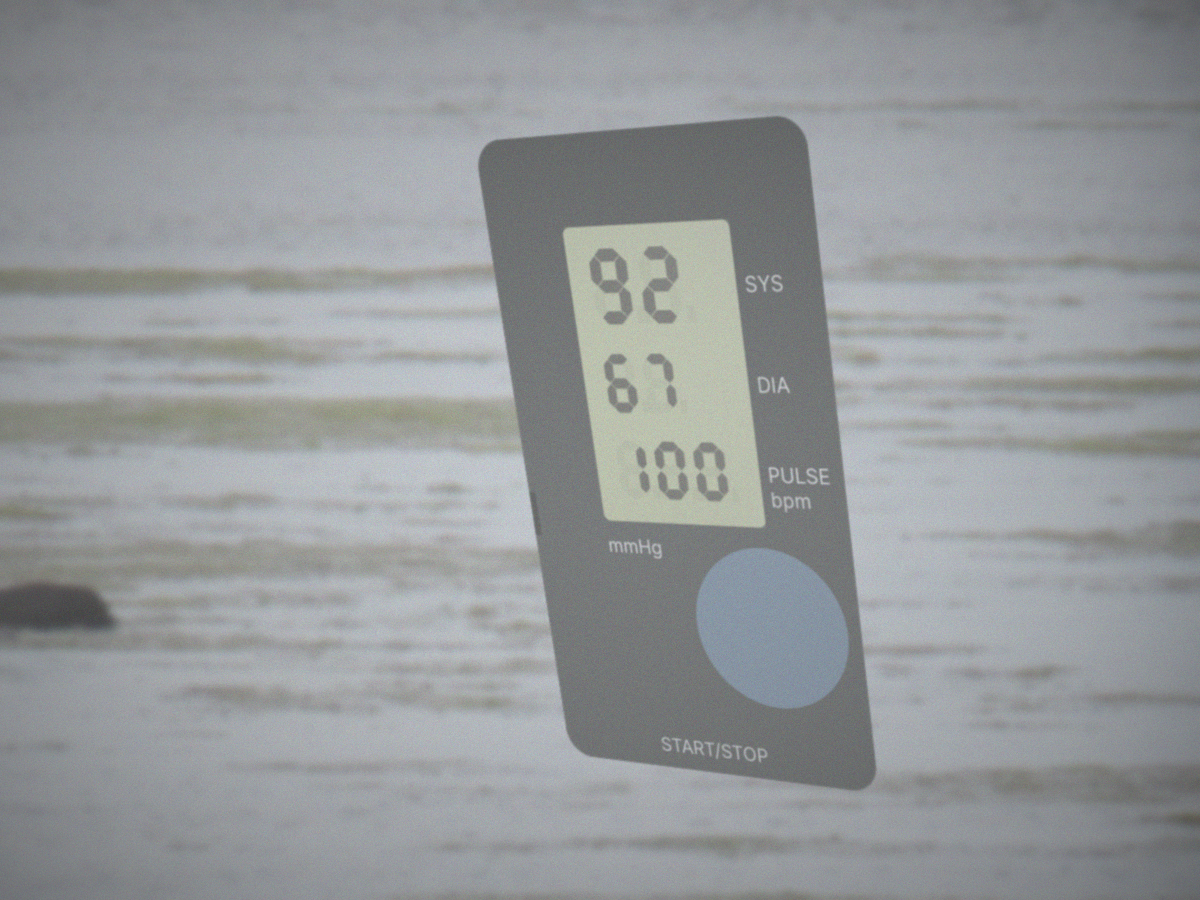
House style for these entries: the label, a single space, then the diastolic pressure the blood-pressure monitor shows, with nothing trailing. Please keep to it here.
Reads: 67 mmHg
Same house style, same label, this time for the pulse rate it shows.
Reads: 100 bpm
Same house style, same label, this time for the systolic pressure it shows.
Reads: 92 mmHg
